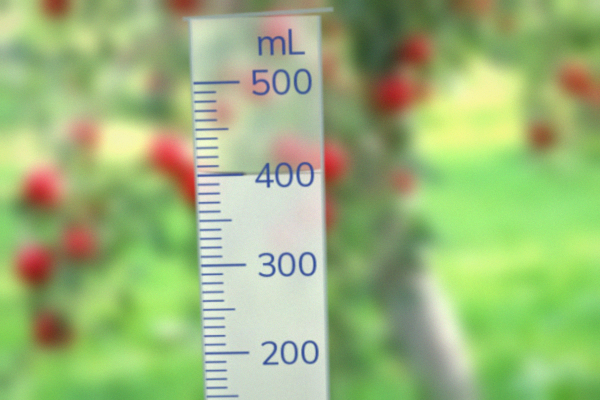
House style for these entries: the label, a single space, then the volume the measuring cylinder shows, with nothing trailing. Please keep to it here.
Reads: 400 mL
